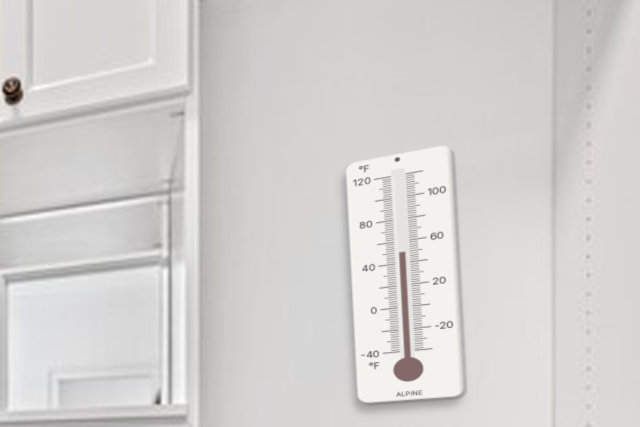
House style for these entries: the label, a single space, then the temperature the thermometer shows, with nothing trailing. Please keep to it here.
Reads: 50 °F
